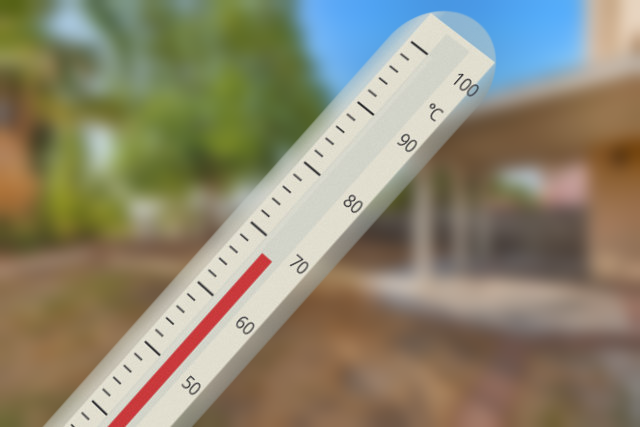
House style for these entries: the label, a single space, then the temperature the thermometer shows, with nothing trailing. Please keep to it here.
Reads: 68 °C
